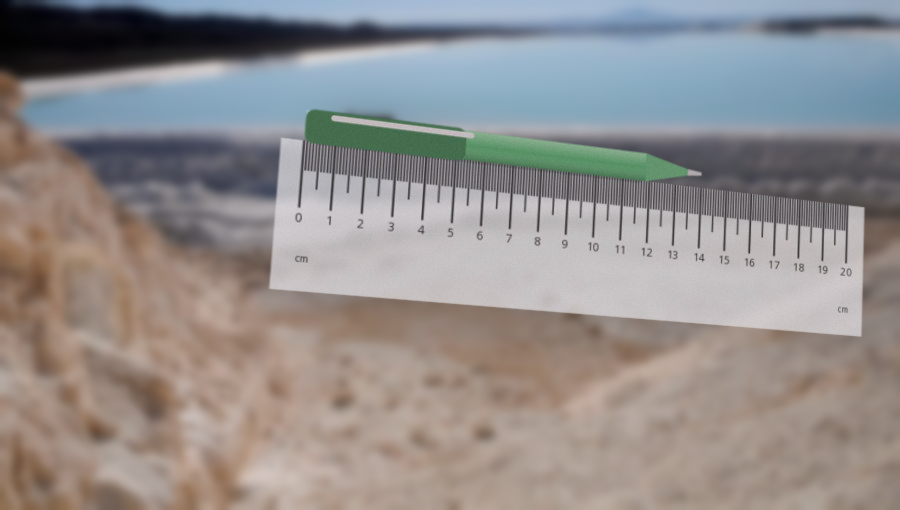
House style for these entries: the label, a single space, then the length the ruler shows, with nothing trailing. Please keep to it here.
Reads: 14 cm
